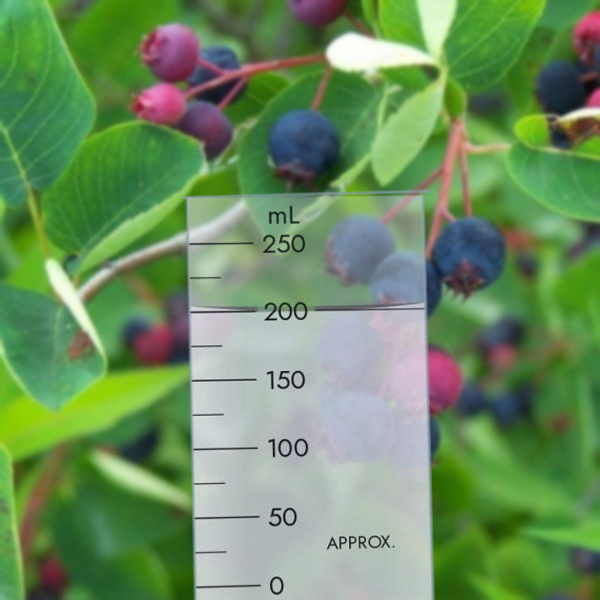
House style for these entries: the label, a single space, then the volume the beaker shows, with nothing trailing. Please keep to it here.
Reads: 200 mL
